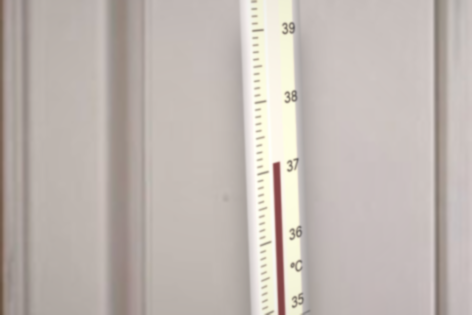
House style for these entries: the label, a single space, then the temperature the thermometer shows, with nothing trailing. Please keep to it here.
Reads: 37.1 °C
